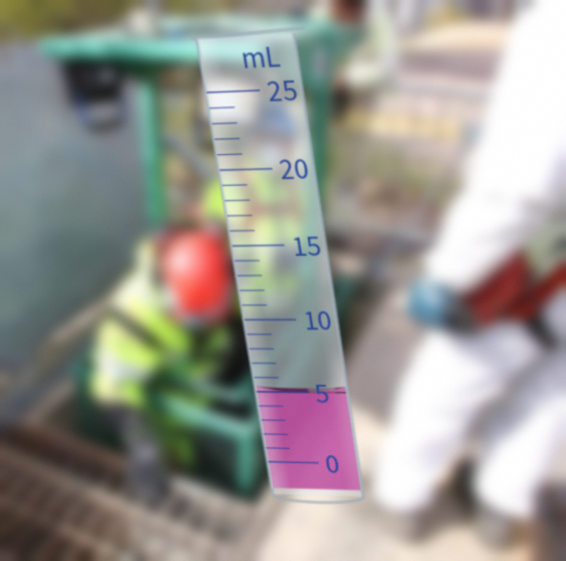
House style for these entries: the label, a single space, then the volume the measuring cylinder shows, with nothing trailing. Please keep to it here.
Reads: 5 mL
